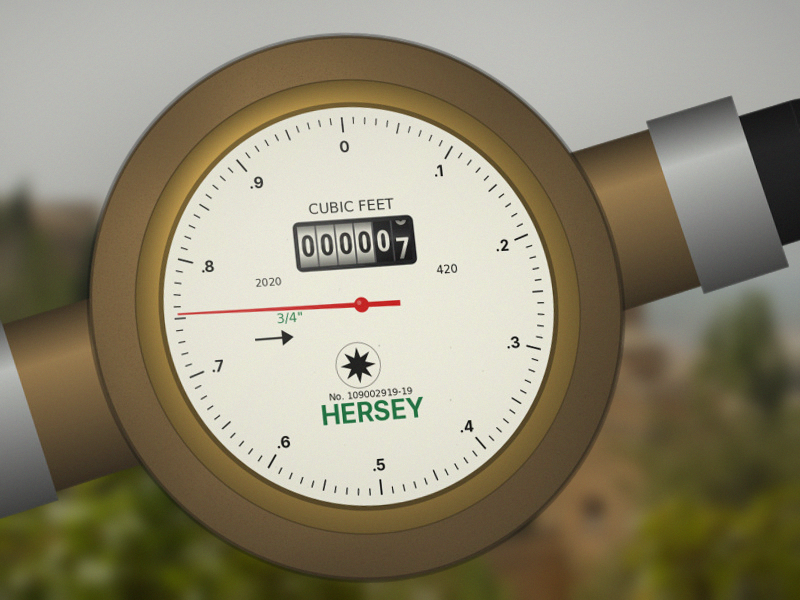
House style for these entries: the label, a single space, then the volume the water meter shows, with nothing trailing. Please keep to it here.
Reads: 6.75 ft³
